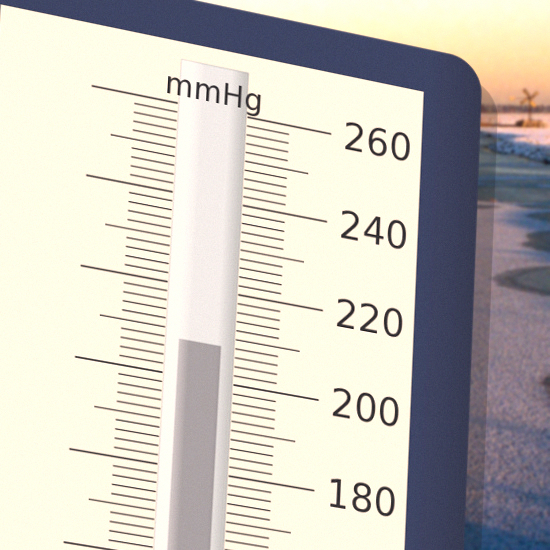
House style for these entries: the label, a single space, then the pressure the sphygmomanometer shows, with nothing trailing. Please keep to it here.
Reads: 208 mmHg
